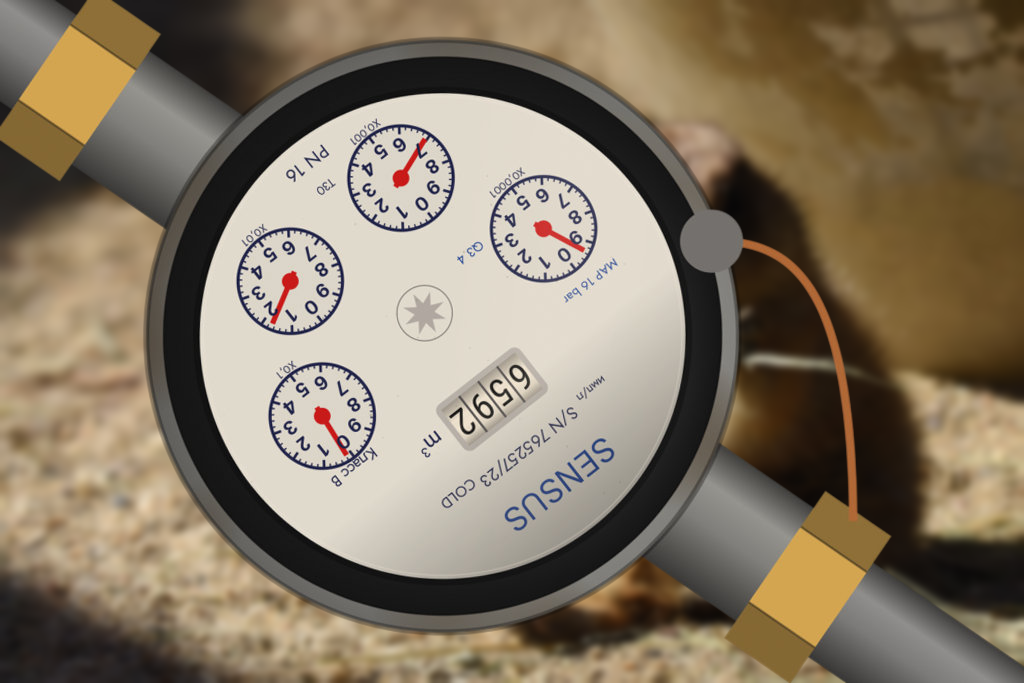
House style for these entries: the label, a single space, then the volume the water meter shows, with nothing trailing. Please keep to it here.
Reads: 6592.0169 m³
